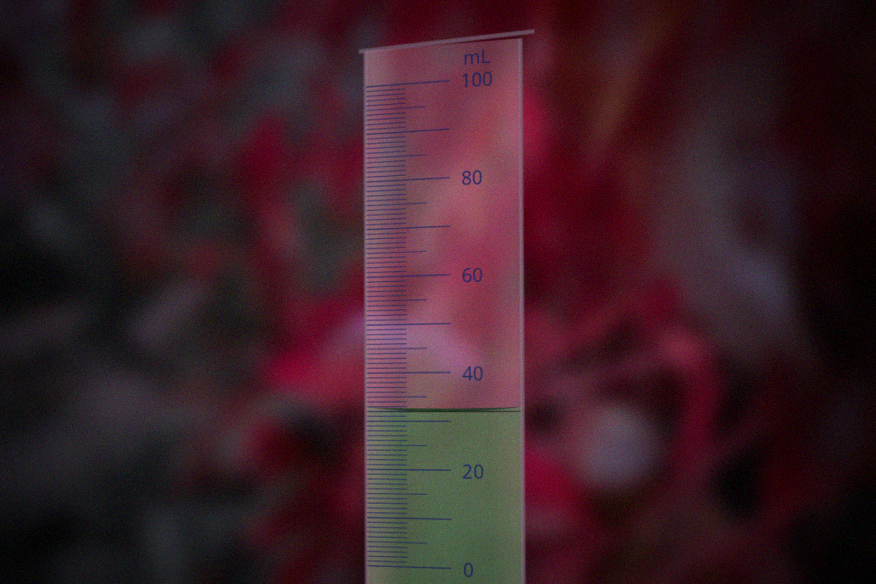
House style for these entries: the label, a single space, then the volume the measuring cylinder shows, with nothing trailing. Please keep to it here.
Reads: 32 mL
